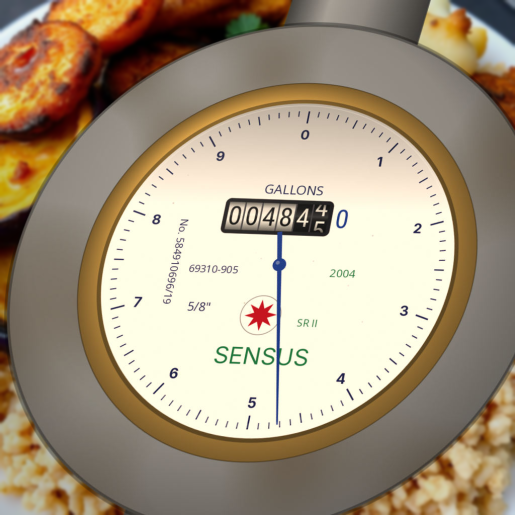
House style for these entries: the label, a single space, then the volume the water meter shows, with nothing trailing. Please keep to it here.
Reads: 48444.7 gal
